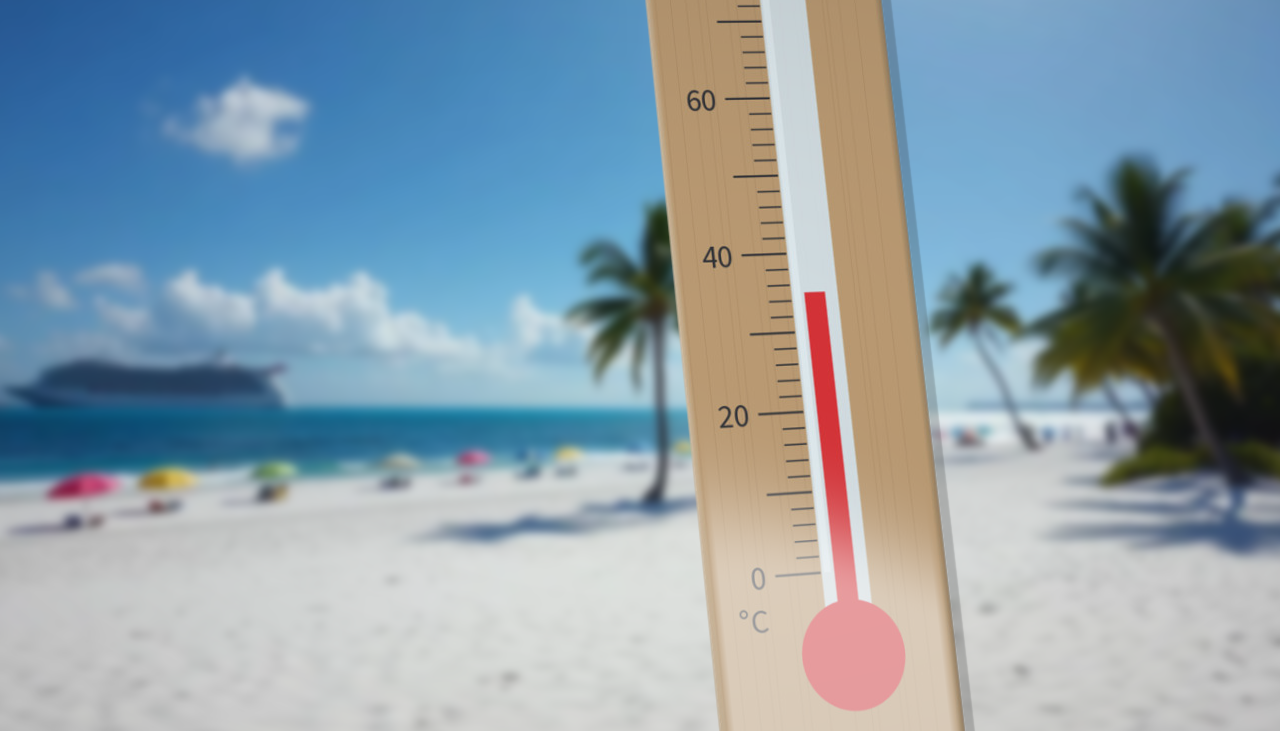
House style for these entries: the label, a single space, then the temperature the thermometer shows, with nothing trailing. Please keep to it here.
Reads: 35 °C
